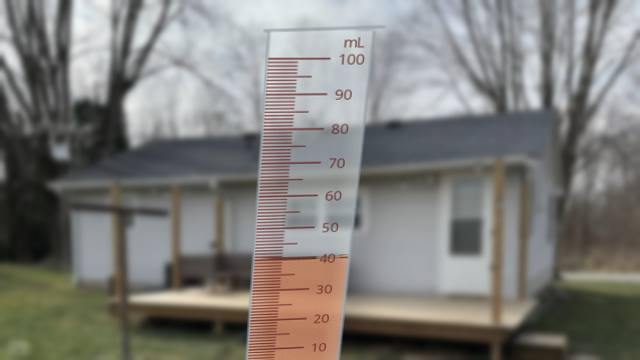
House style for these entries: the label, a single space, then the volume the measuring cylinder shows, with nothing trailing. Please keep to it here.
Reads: 40 mL
